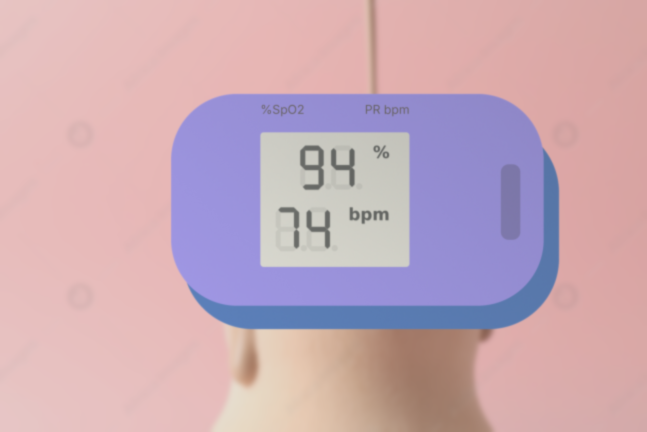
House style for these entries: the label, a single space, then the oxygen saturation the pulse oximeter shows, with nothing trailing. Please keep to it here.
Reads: 94 %
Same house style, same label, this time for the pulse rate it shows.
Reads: 74 bpm
